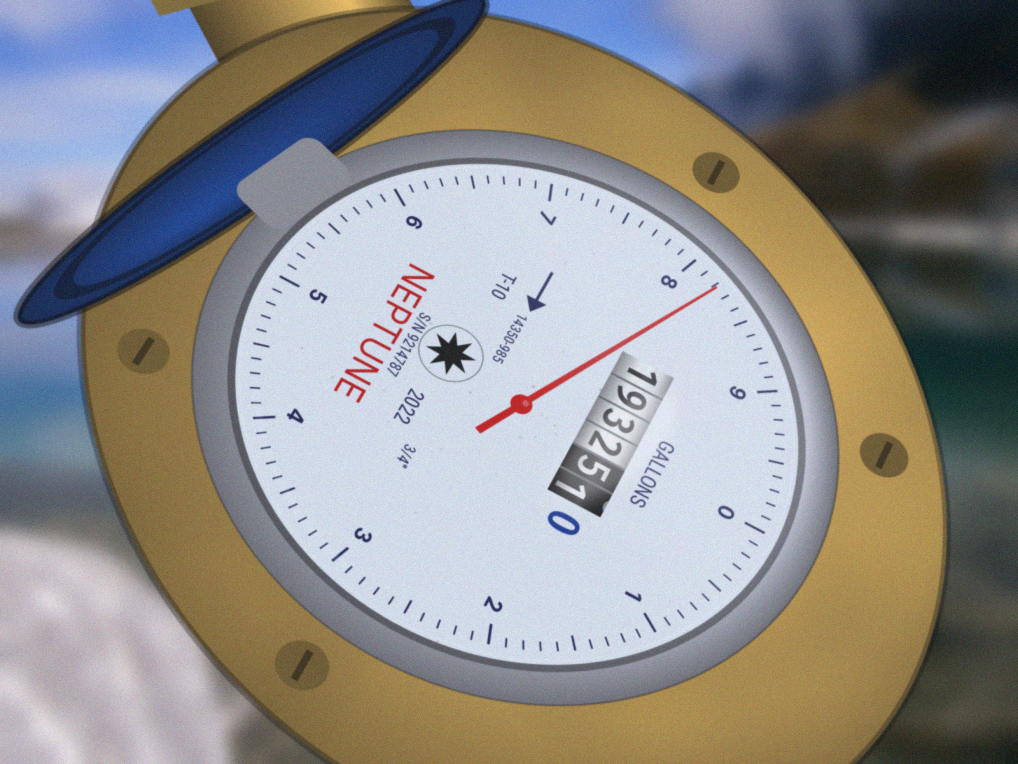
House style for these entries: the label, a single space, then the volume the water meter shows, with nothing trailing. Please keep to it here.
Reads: 1932508.2 gal
